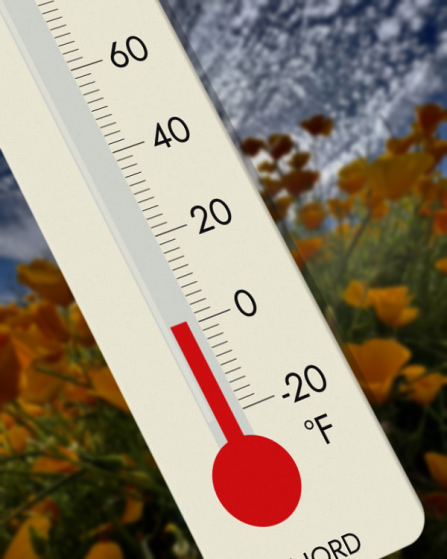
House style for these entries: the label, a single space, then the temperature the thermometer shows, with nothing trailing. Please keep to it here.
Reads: 1 °F
